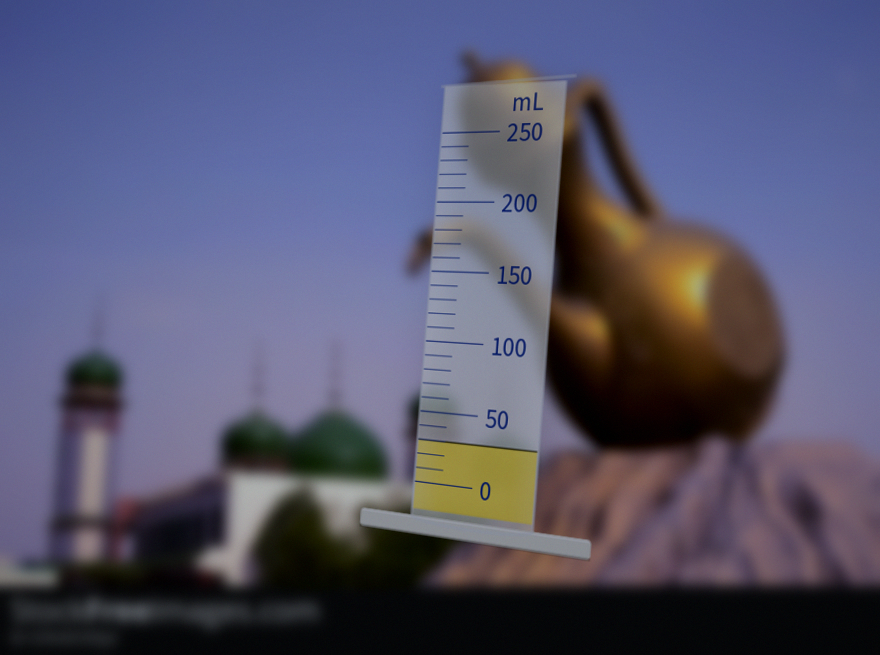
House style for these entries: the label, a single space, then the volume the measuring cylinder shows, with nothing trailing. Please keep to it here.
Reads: 30 mL
